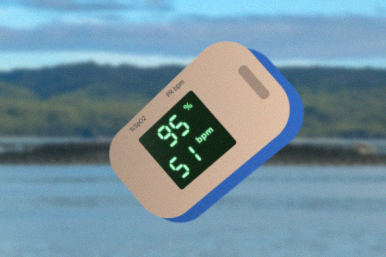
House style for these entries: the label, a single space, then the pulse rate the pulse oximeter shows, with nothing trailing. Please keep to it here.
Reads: 51 bpm
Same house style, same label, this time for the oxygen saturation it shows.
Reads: 95 %
